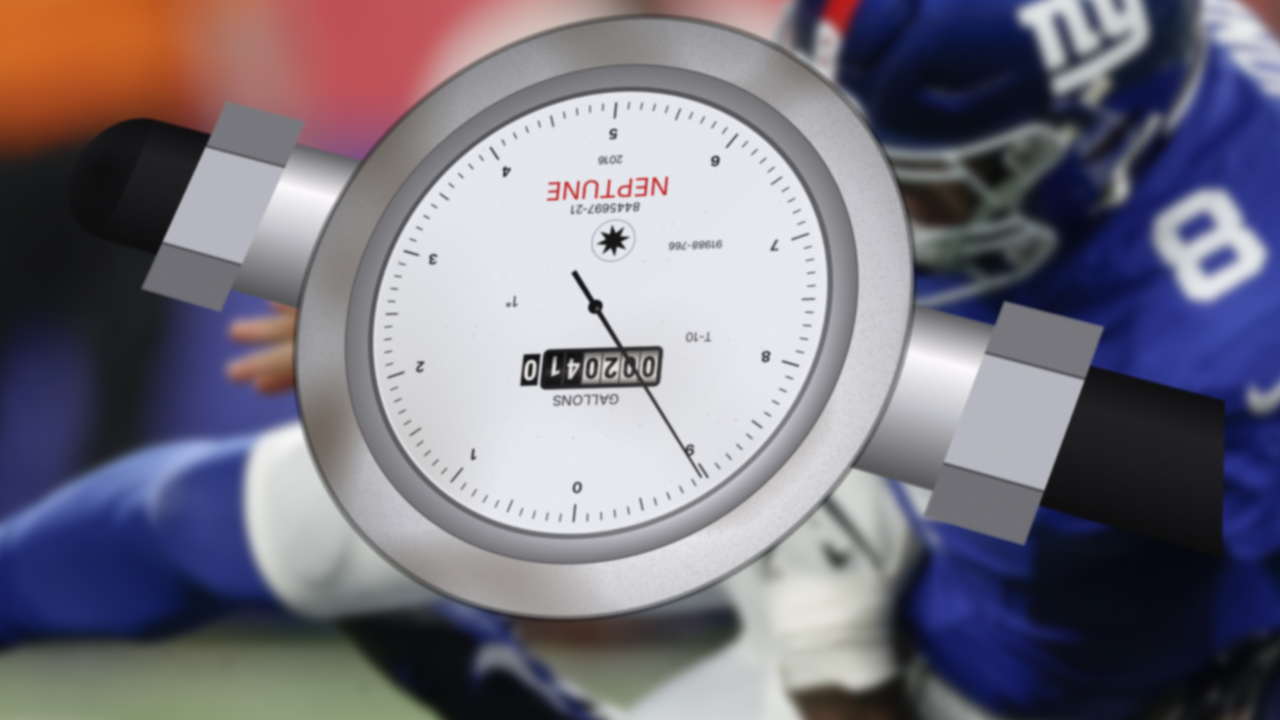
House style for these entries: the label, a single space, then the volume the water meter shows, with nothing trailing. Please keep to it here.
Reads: 20409.0 gal
